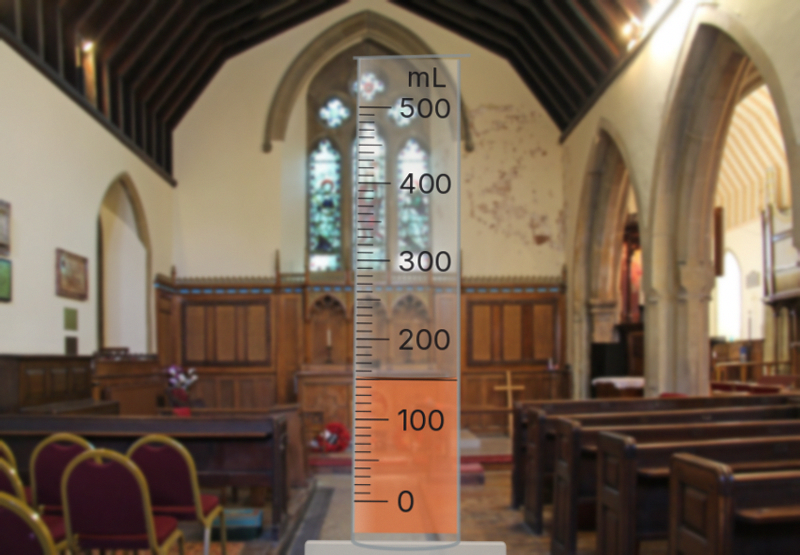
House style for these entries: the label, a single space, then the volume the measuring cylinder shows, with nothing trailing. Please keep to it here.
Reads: 150 mL
